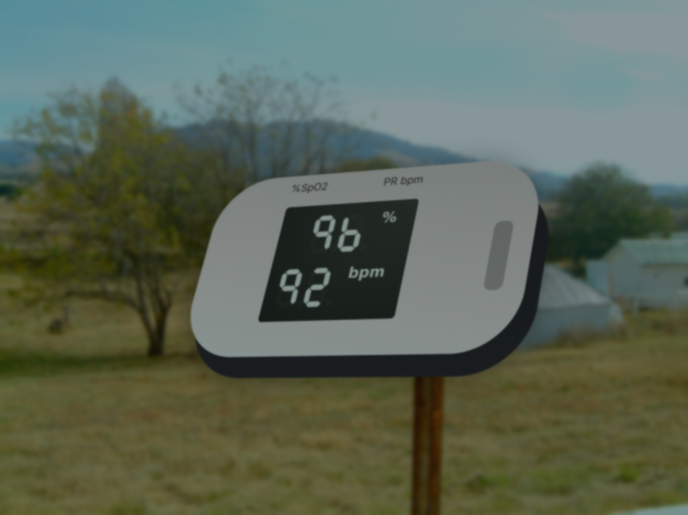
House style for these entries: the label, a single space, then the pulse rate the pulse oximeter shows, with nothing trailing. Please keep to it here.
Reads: 92 bpm
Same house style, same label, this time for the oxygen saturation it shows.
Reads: 96 %
